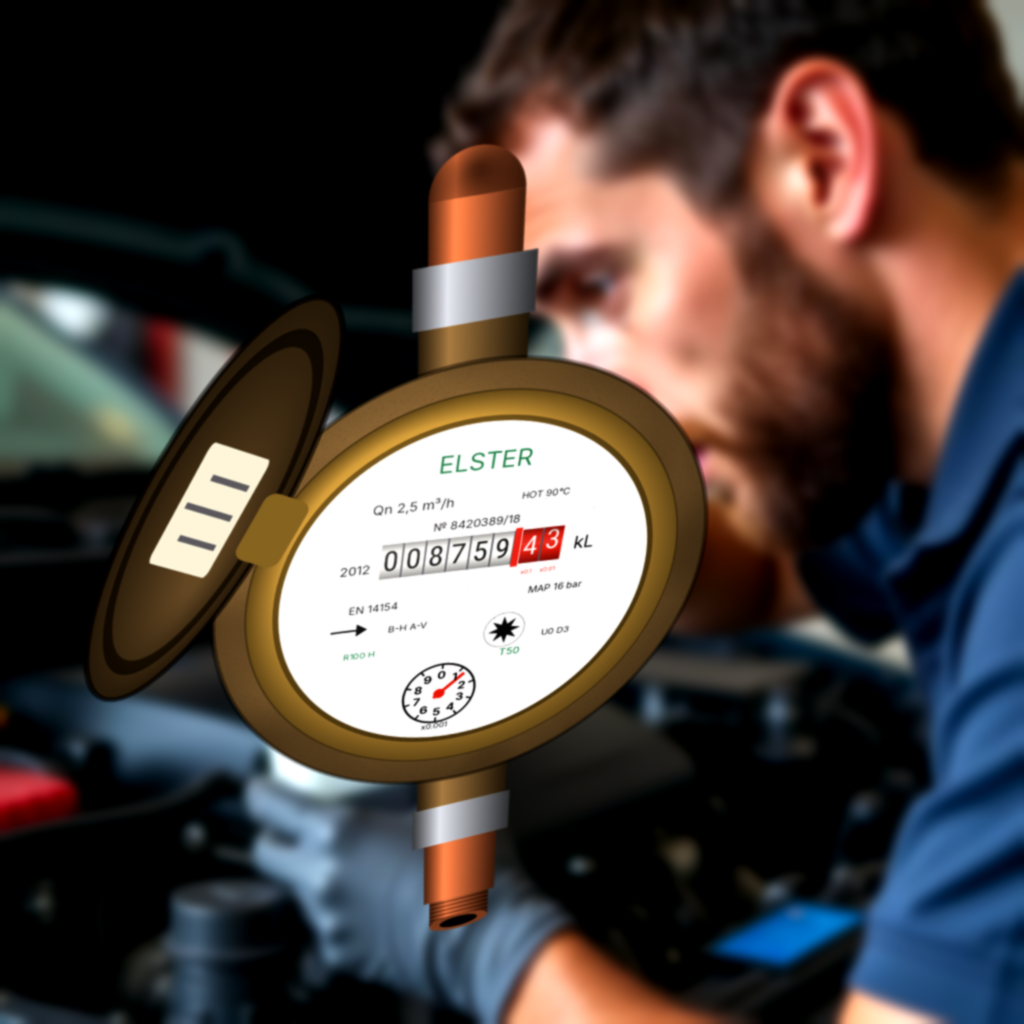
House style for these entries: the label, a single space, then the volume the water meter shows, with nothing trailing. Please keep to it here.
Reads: 8759.431 kL
